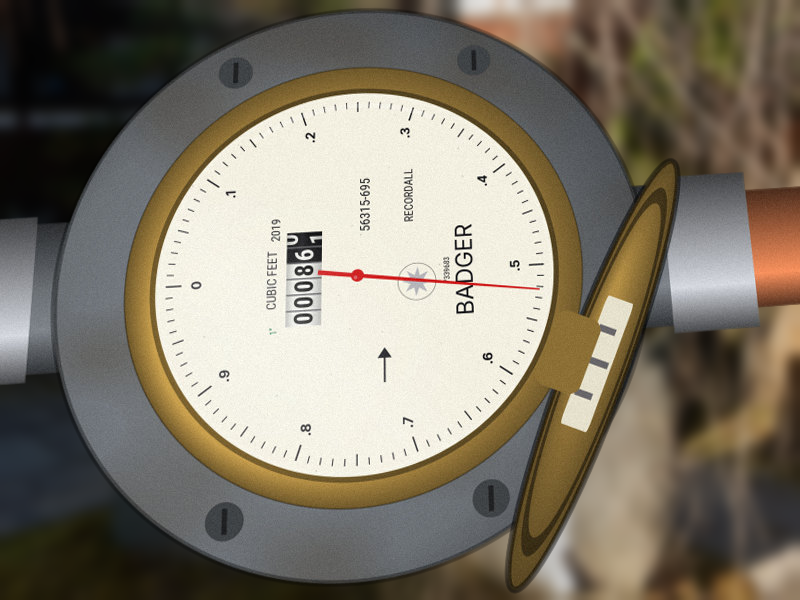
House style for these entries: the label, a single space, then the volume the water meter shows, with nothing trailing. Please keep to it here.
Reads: 860.52 ft³
